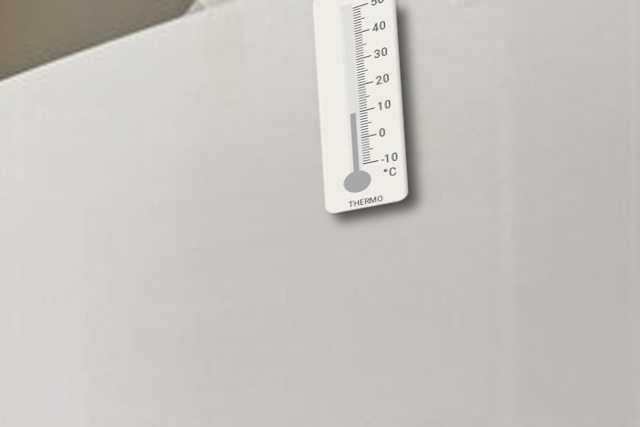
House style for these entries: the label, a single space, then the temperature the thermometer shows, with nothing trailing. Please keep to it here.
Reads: 10 °C
